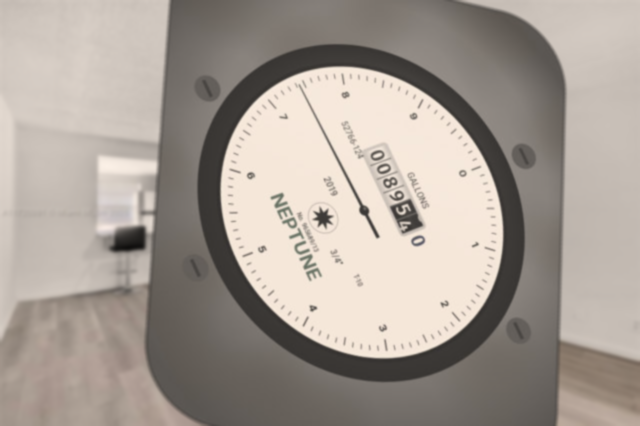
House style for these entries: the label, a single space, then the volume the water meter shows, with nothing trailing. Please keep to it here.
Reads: 89537.4 gal
